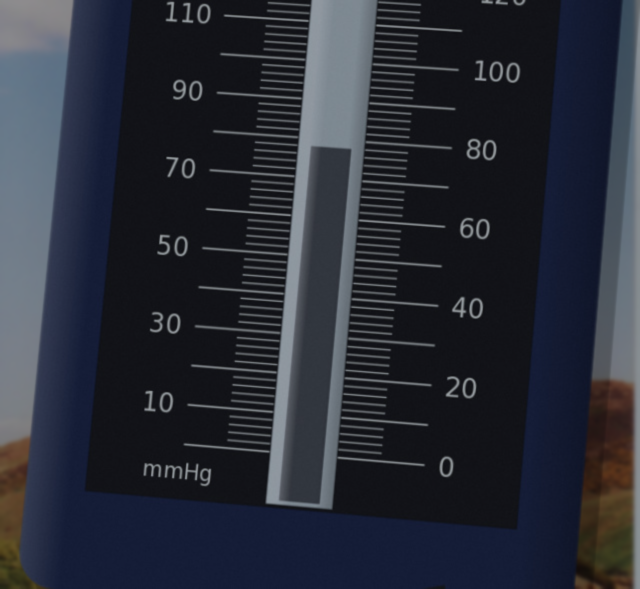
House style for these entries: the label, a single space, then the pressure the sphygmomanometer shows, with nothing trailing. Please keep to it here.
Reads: 78 mmHg
